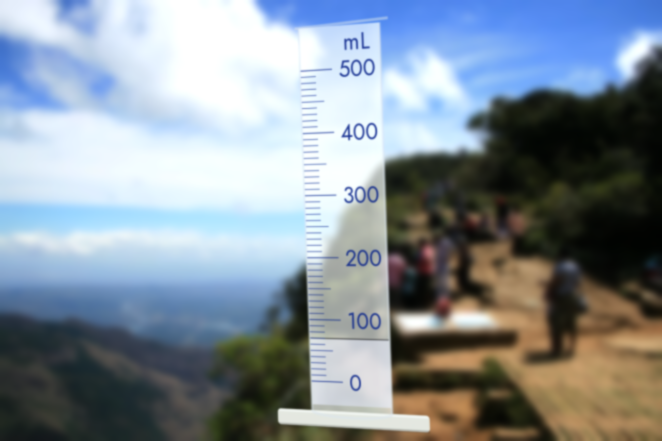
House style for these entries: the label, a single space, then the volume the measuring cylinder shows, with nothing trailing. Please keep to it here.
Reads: 70 mL
